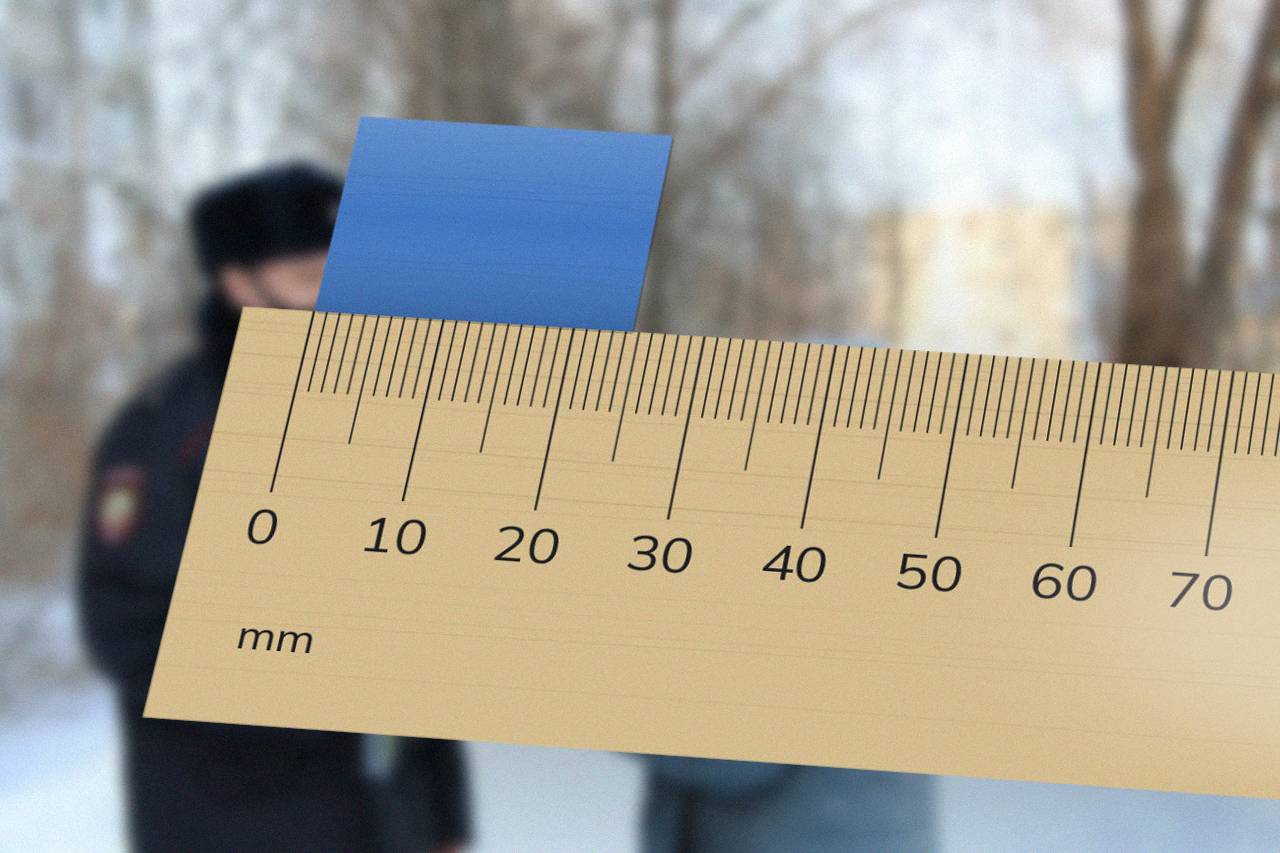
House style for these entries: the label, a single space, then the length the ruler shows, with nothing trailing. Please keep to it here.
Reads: 24.5 mm
